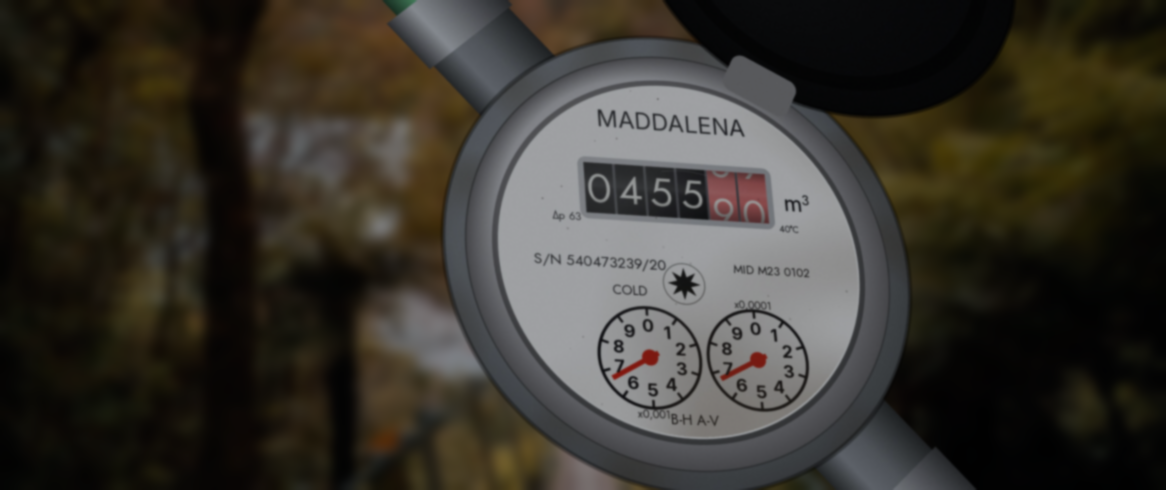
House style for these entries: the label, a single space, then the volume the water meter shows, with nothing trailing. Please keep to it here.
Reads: 455.8966 m³
